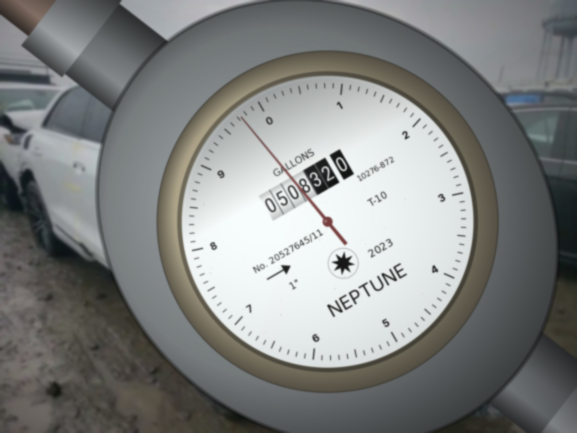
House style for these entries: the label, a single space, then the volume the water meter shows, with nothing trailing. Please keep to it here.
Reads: 508319.7 gal
